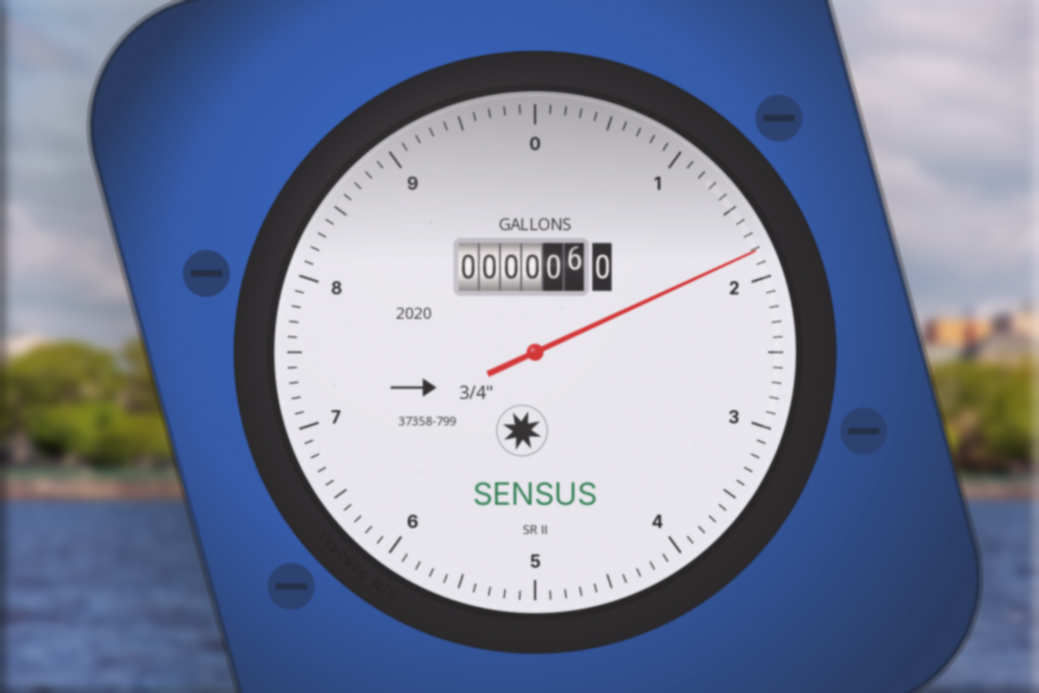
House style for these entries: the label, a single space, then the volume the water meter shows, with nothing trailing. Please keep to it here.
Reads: 61.8 gal
